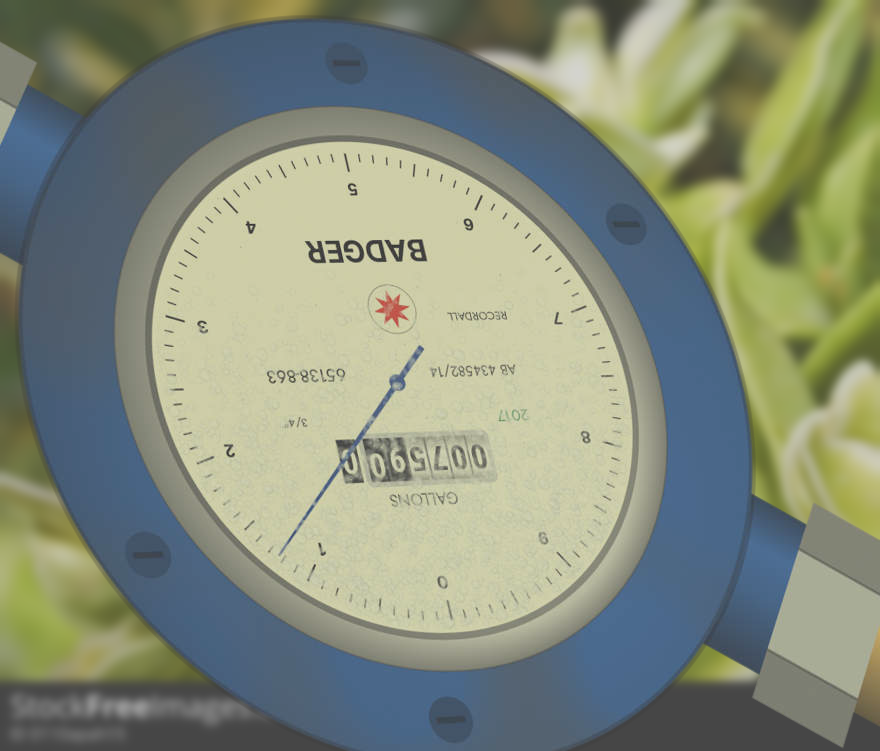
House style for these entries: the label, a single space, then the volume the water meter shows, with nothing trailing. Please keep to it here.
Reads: 75901.2 gal
